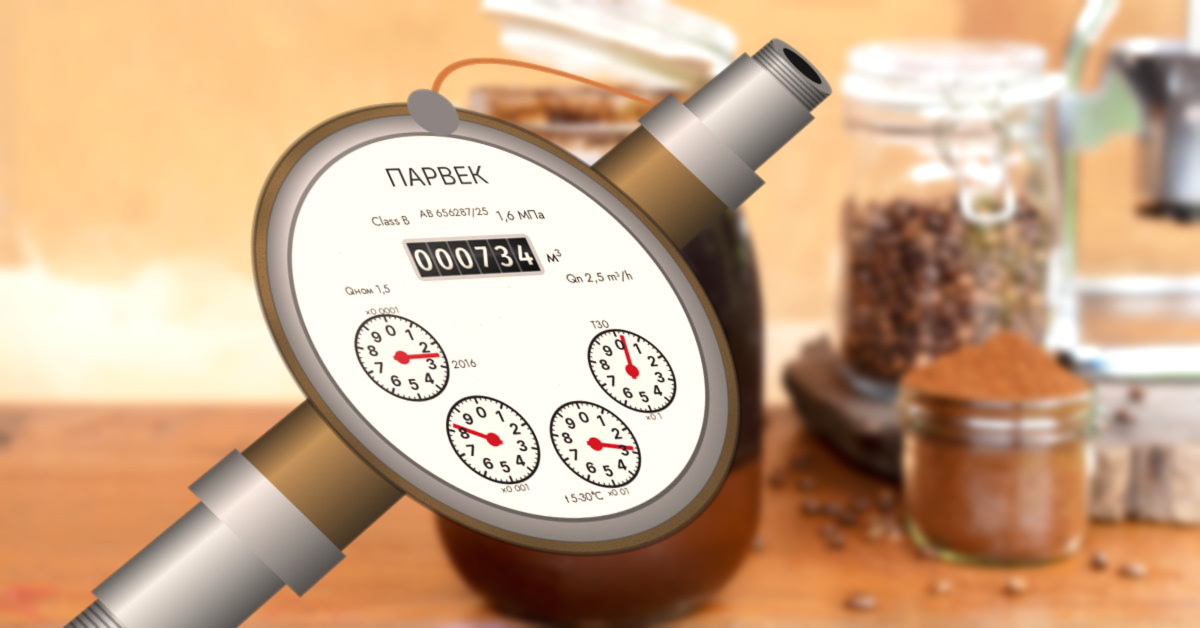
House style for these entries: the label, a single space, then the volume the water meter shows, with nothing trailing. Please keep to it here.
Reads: 734.0282 m³
